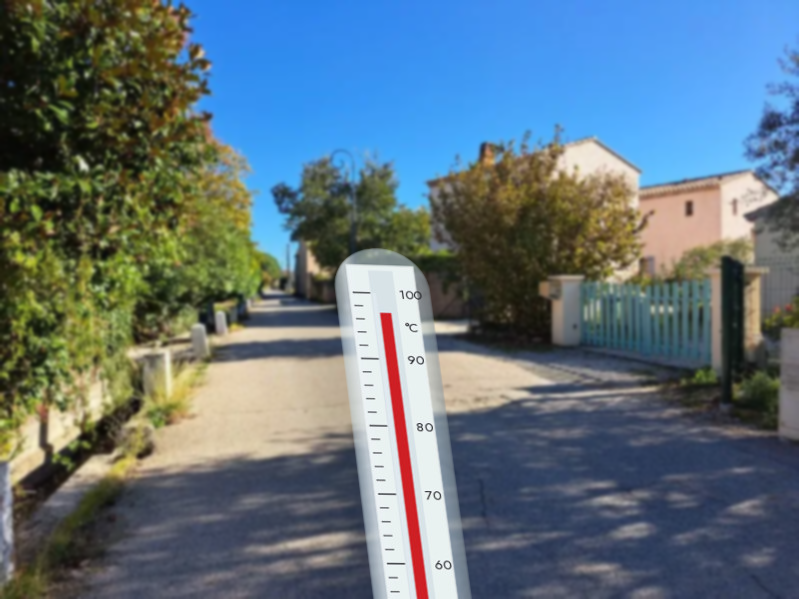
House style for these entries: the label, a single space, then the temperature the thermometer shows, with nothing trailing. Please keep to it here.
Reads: 97 °C
